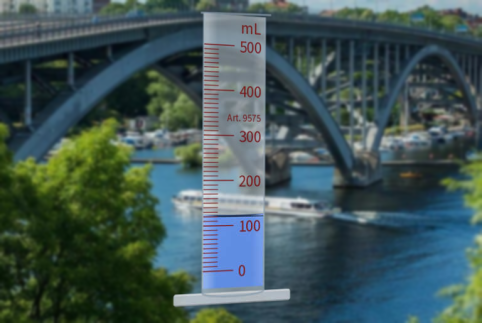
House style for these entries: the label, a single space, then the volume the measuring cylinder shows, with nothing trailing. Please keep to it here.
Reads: 120 mL
